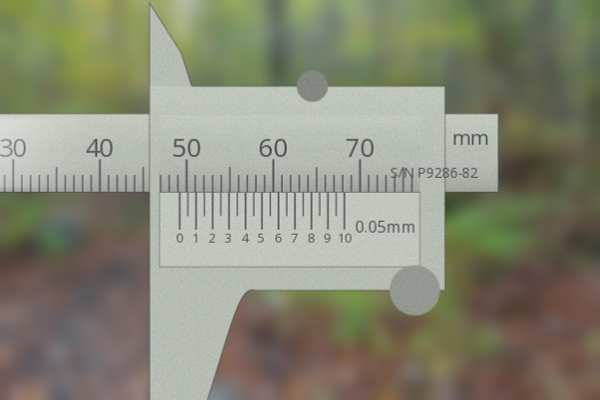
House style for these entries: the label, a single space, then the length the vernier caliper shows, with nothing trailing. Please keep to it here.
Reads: 49.2 mm
